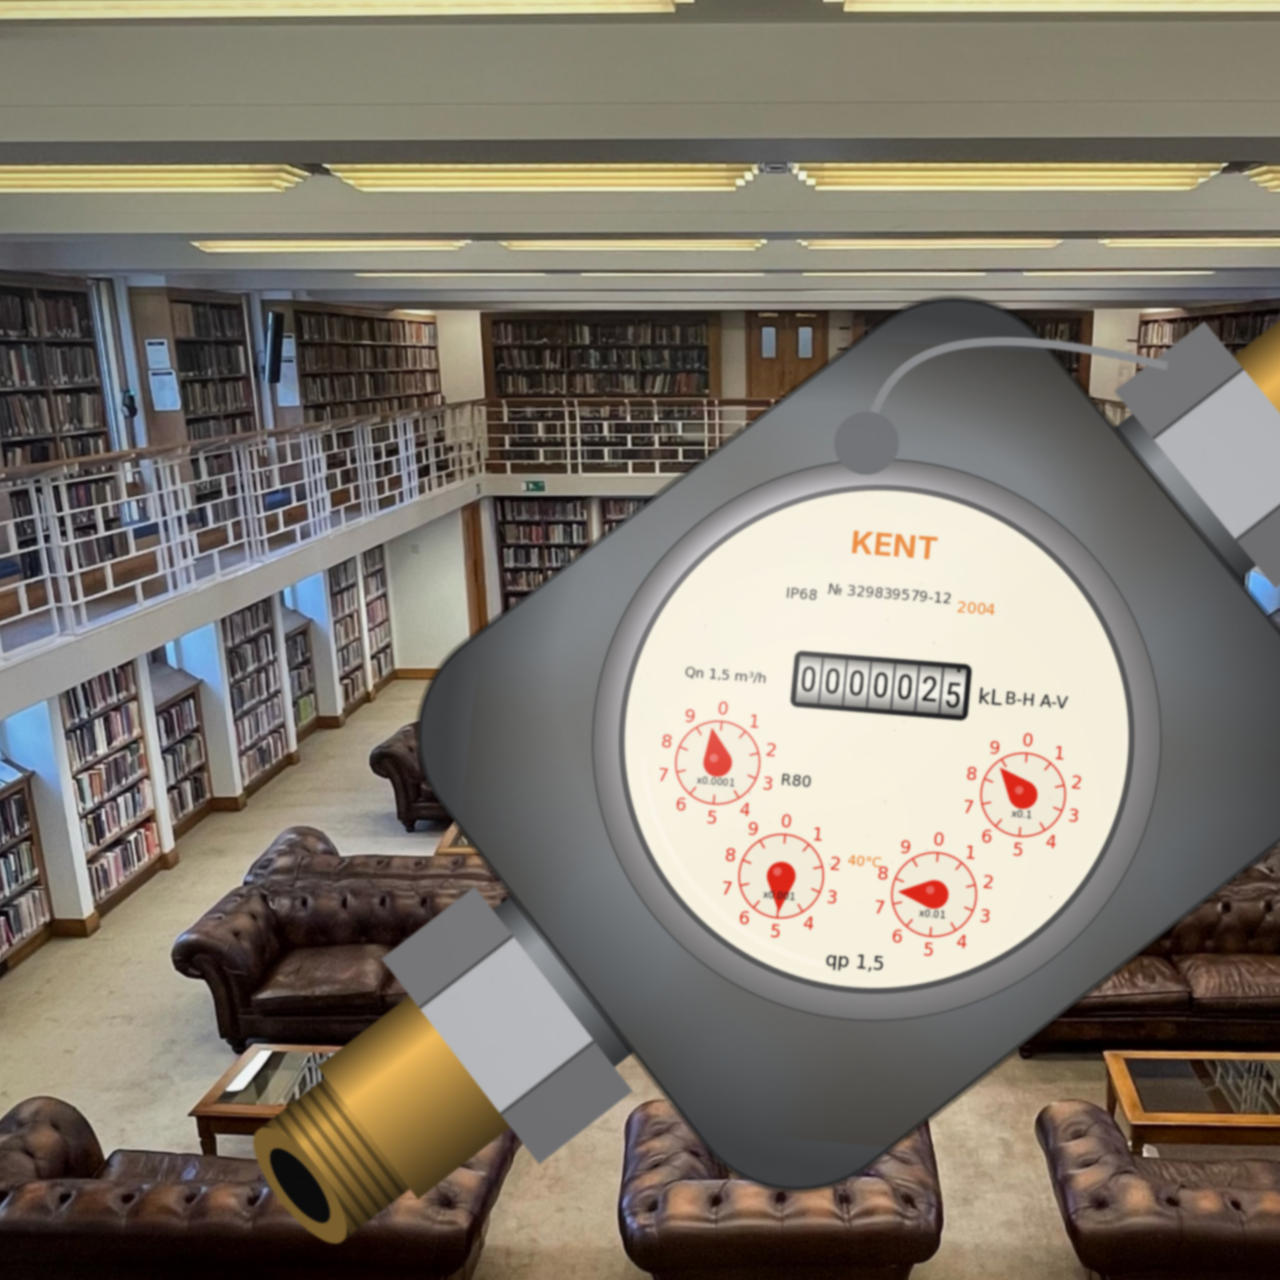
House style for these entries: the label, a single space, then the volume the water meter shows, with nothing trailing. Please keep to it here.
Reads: 24.8749 kL
